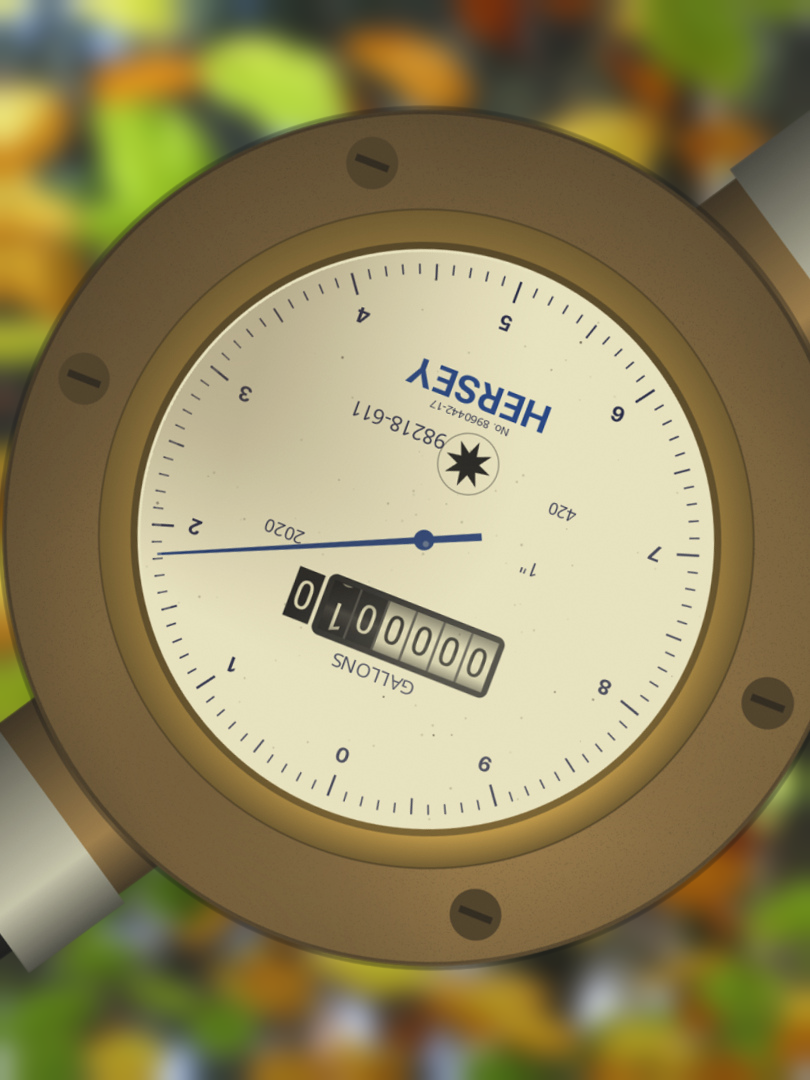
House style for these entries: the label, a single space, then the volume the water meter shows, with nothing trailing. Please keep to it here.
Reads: 11.8 gal
